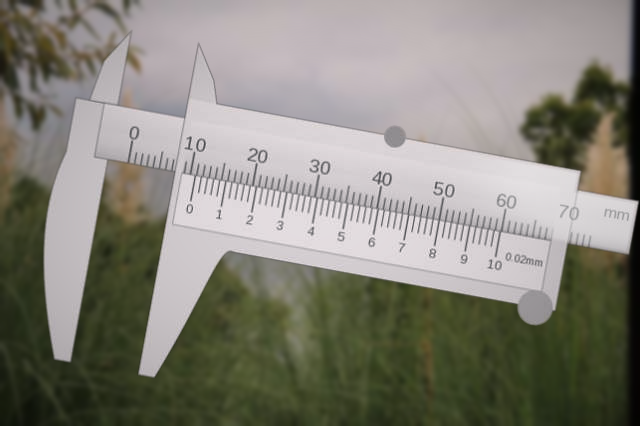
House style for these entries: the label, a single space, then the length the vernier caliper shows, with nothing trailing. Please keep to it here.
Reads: 10.8 mm
